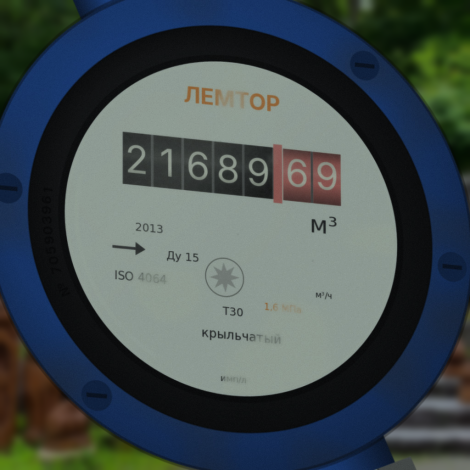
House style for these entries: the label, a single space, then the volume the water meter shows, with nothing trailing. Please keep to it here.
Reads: 21689.69 m³
